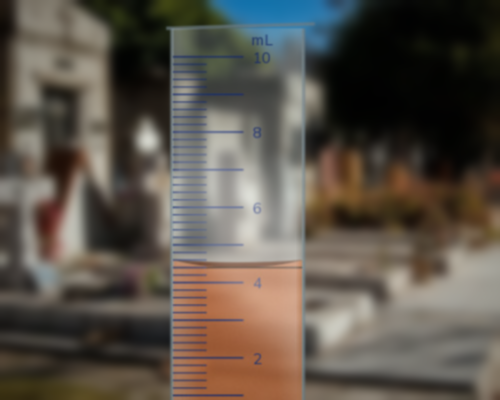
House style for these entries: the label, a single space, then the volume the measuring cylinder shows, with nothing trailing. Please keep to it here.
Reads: 4.4 mL
